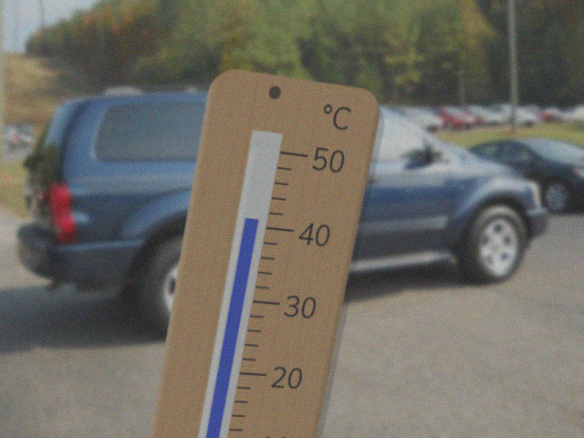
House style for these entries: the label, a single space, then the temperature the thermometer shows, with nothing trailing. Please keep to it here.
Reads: 41 °C
